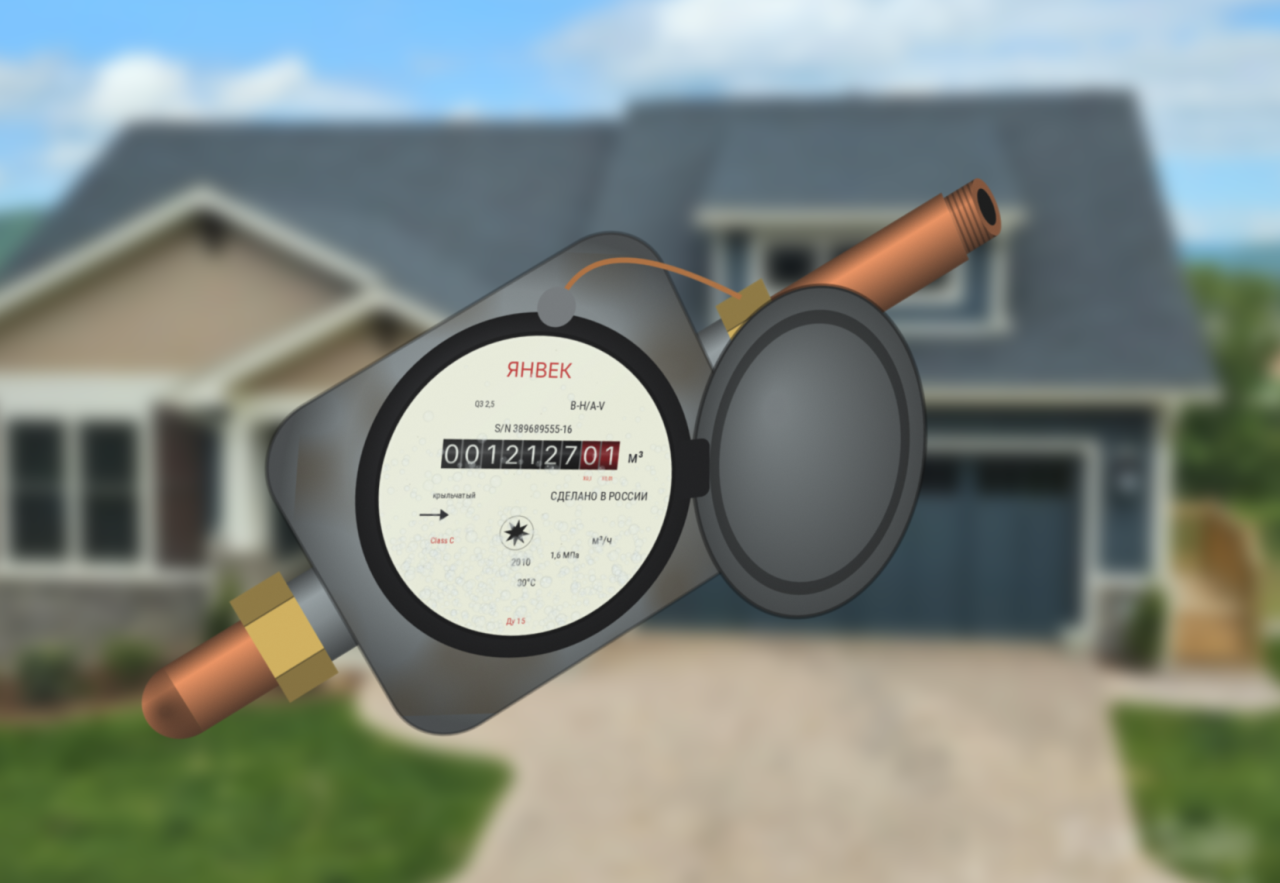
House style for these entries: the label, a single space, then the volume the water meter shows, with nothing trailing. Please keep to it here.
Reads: 12127.01 m³
